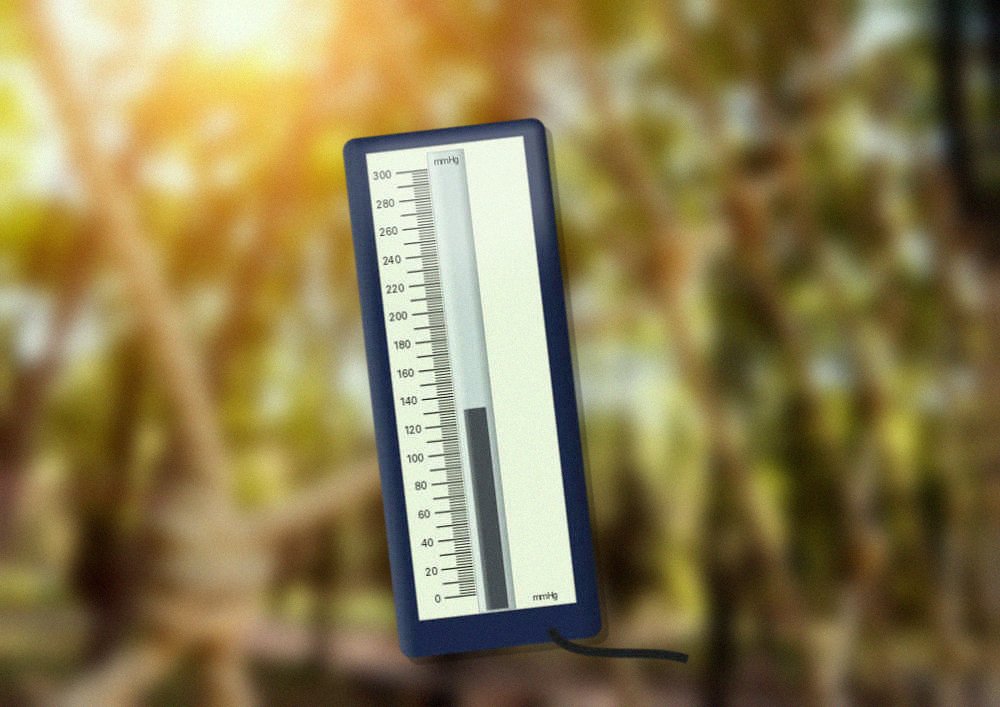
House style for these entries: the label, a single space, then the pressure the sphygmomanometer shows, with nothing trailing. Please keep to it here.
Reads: 130 mmHg
